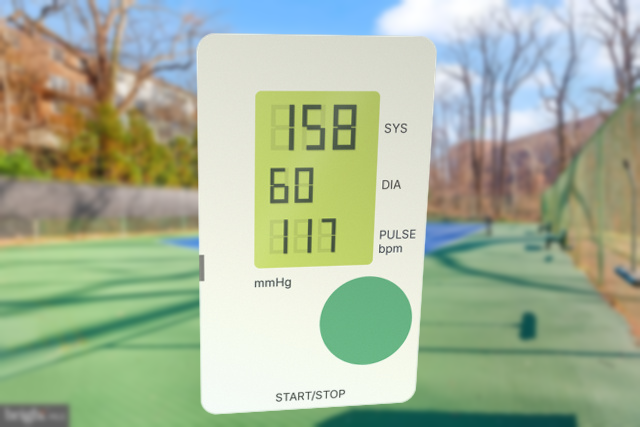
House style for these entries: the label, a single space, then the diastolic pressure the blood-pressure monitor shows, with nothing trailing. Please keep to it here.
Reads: 60 mmHg
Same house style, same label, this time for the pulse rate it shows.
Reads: 117 bpm
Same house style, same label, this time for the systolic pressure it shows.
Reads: 158 mmHg
